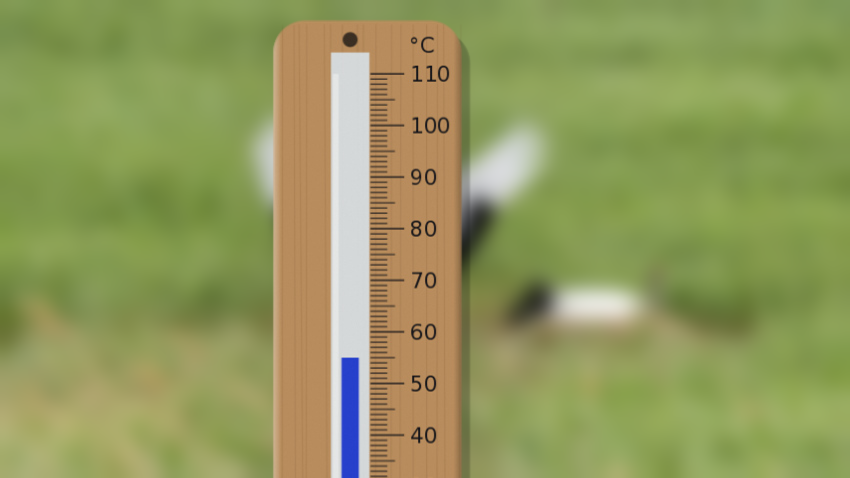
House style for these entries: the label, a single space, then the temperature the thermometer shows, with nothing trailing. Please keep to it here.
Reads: 55 °C
